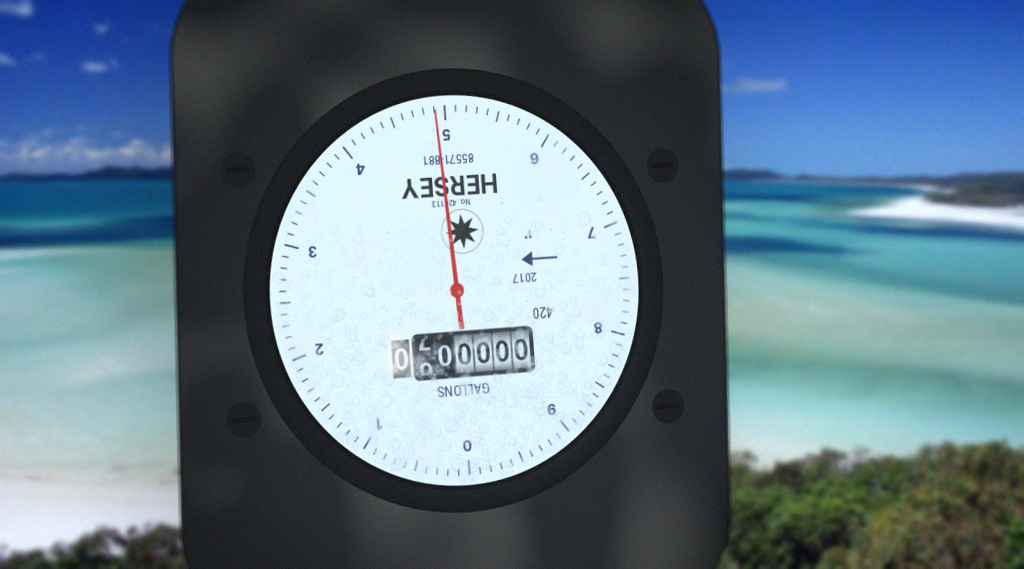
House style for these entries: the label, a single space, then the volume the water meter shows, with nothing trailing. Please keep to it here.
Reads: 64.9 gal
